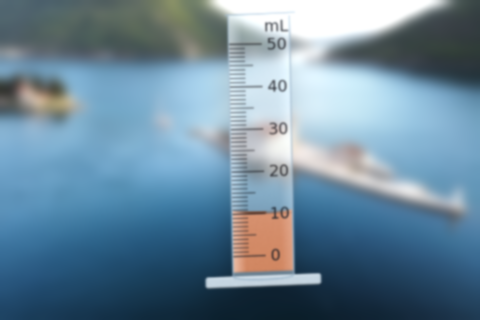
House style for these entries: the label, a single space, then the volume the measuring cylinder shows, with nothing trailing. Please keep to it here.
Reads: 10 mL
